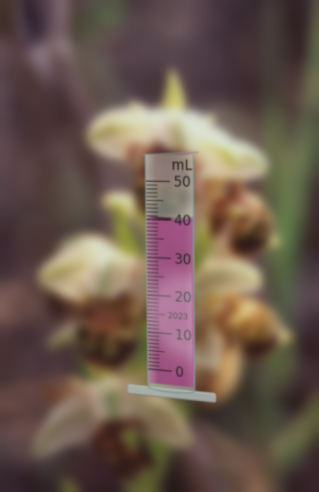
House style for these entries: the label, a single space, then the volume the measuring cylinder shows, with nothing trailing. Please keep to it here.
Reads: 40 mL
